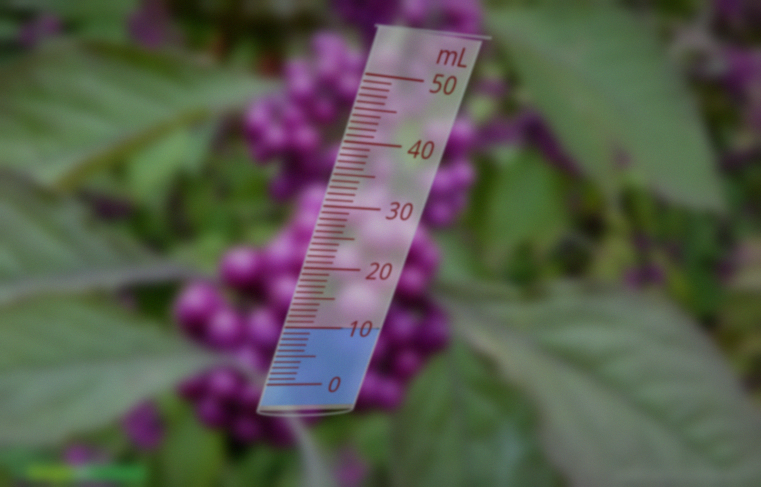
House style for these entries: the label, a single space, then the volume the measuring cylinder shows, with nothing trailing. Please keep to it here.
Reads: 10 mL
